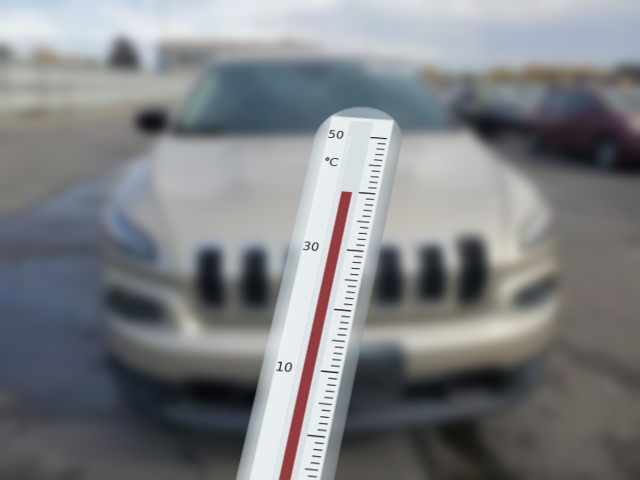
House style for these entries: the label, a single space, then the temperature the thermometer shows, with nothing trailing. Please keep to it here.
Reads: 40 °C
